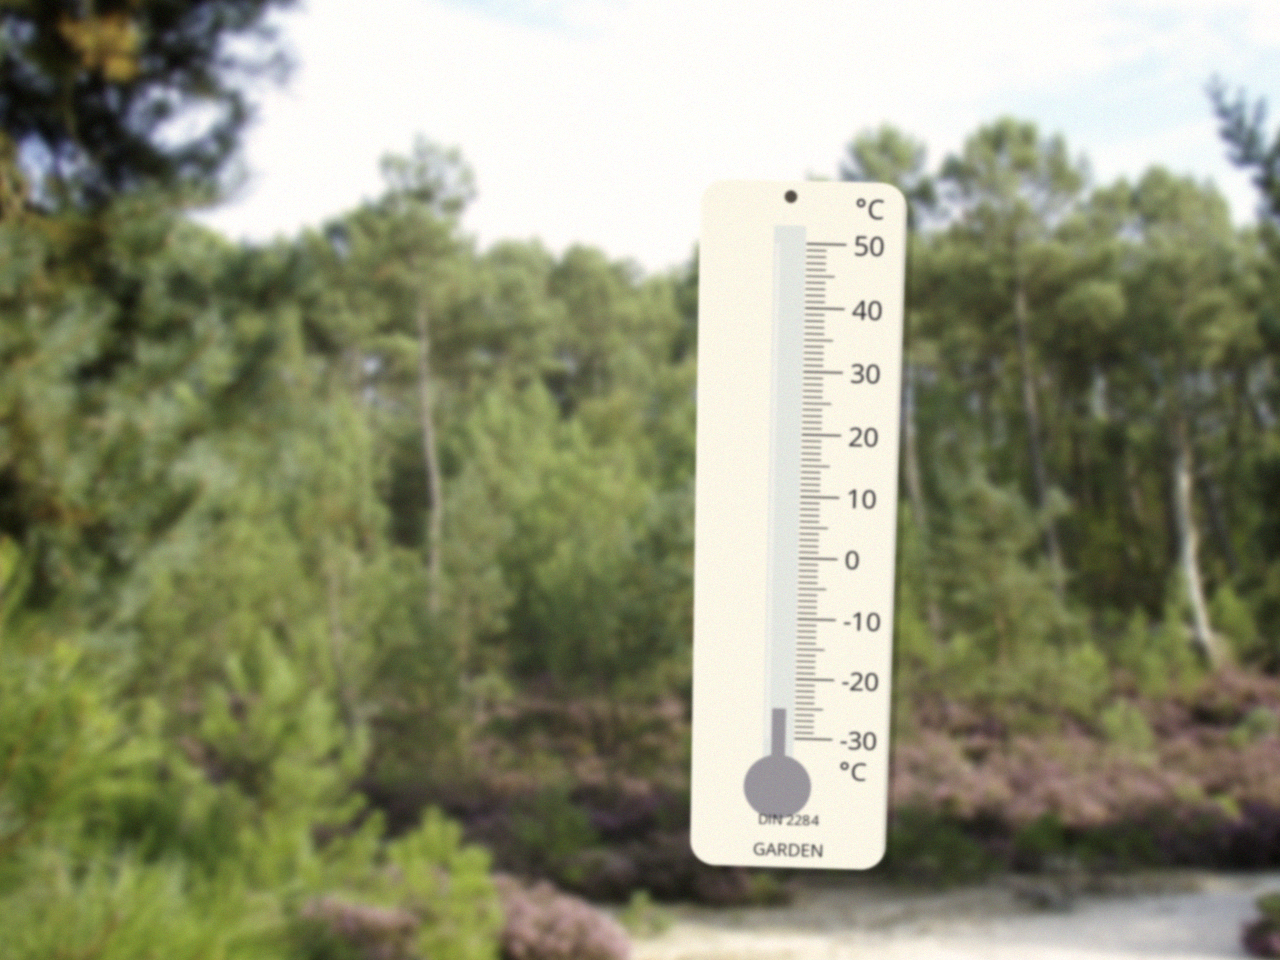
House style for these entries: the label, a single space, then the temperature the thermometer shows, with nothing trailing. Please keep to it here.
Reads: -25 °C
